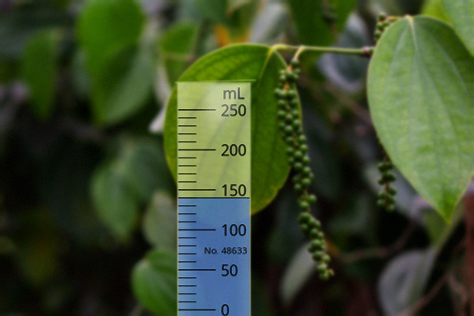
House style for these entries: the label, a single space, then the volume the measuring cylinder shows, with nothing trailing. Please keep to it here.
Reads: 140 mL
